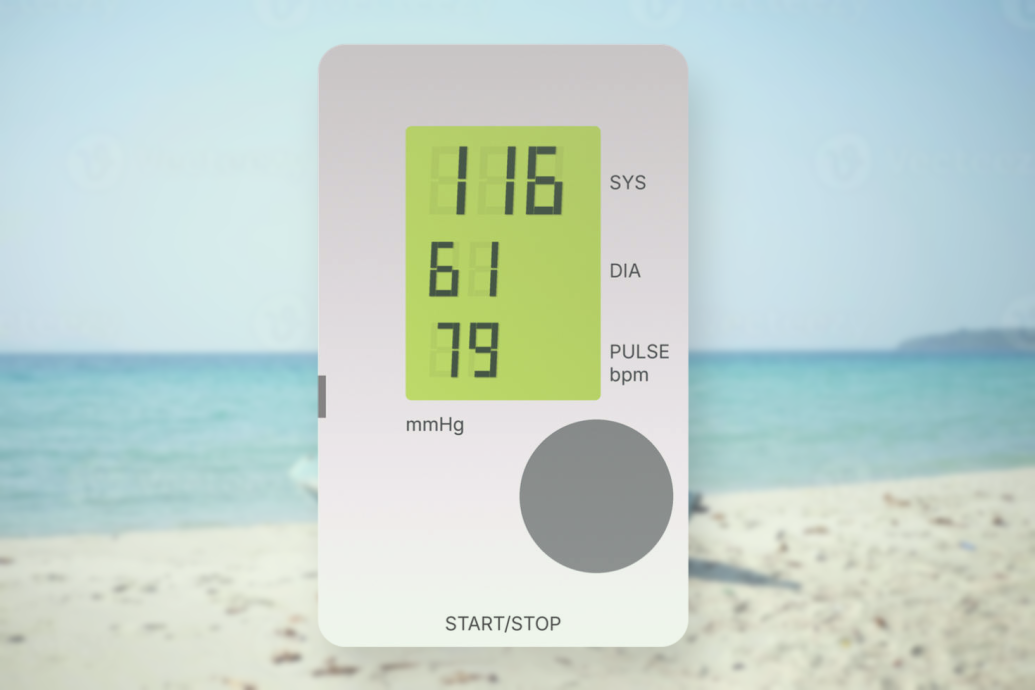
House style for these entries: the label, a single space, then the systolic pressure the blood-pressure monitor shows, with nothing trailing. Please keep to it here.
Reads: 116 mmHg
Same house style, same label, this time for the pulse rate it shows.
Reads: 79 bpm
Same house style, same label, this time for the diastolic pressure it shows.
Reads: 61 mmHg
